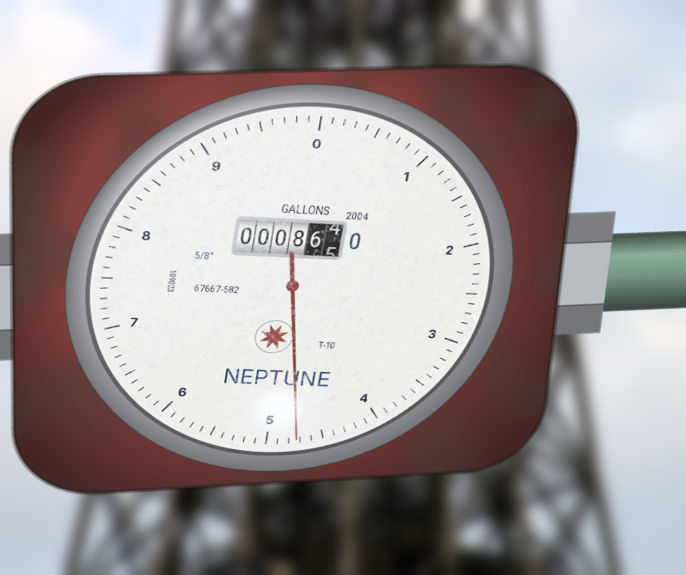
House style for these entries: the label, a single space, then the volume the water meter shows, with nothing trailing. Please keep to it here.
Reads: 8644.7 gal
